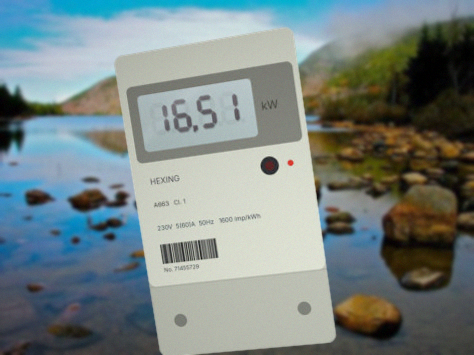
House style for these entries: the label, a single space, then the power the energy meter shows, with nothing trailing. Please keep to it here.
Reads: 16.51 kW
